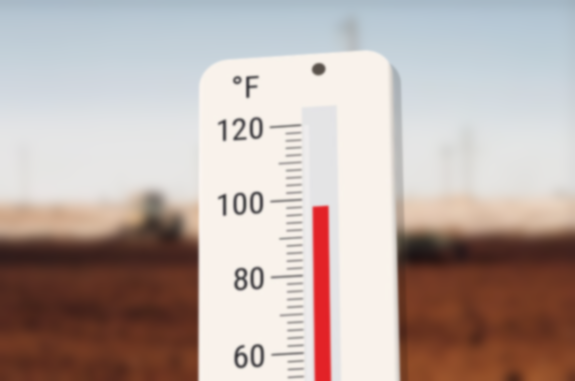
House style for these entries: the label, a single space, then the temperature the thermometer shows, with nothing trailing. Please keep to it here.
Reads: 98 °F
